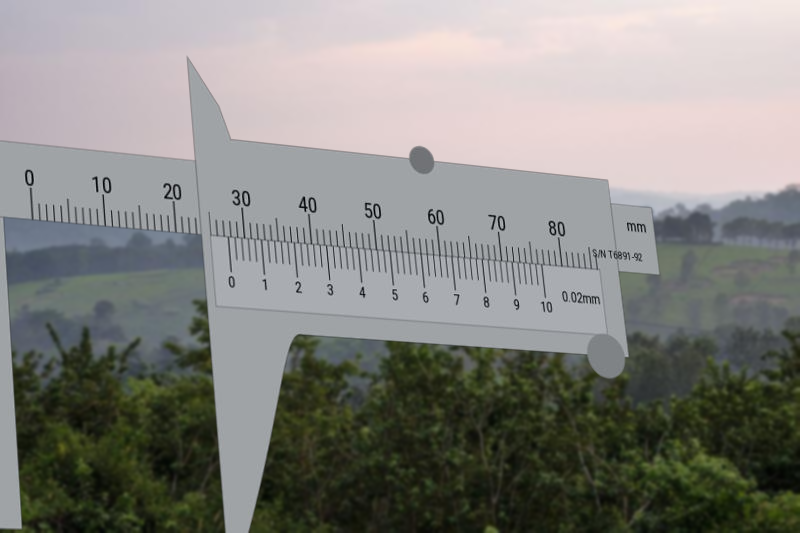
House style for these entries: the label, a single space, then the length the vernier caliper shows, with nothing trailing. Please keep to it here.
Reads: 27.6 mm
